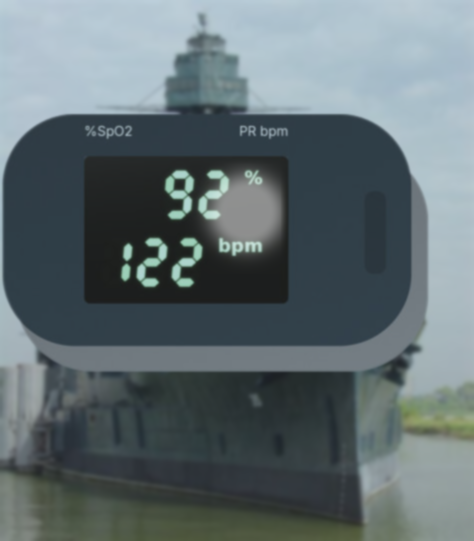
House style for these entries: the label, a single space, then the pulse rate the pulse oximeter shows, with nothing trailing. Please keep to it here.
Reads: 122 bpm
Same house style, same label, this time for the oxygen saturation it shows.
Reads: 92 %
